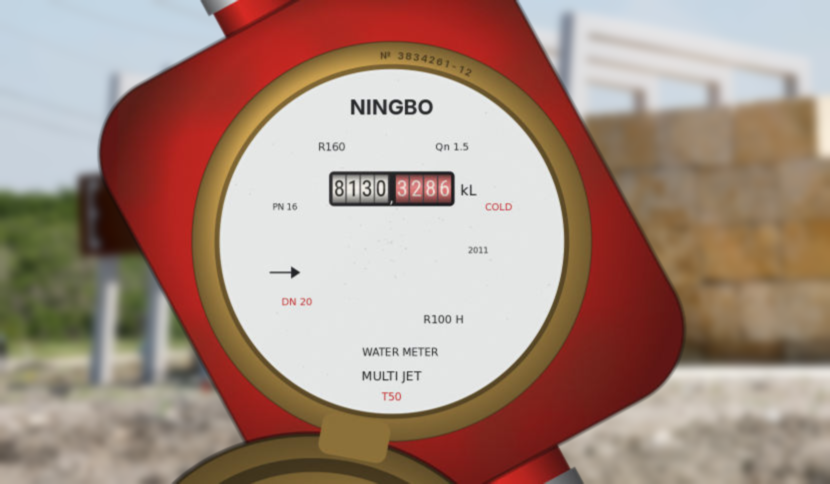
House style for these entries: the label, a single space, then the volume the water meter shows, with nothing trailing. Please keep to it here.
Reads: 8130.3286 kL
